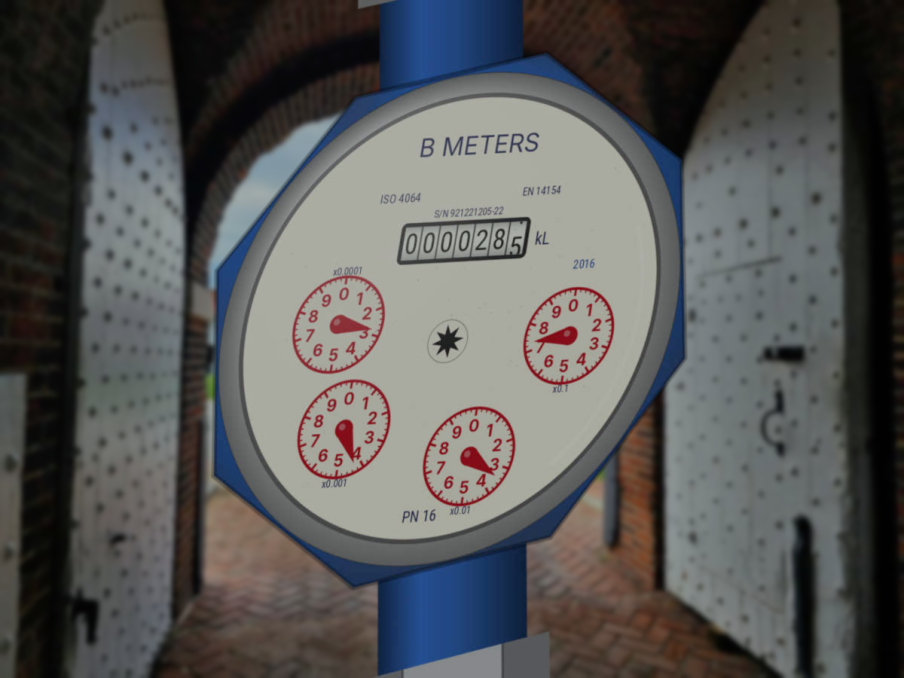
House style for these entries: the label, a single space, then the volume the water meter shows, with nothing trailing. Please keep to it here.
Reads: 284.7342 kL
